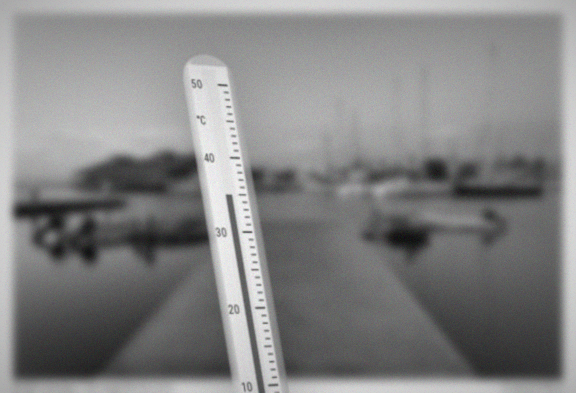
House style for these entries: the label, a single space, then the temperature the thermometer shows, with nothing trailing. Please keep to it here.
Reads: 35 °C
